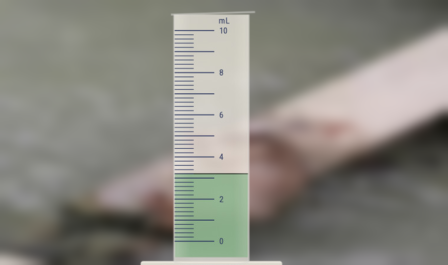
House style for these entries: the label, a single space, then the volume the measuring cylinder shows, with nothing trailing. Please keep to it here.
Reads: 3.2 mL
